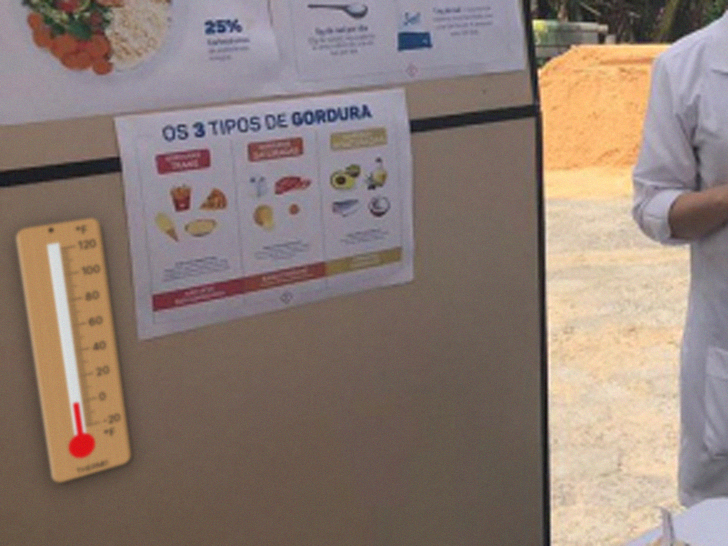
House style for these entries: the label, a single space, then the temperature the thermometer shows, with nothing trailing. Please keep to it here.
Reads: 0 °F
